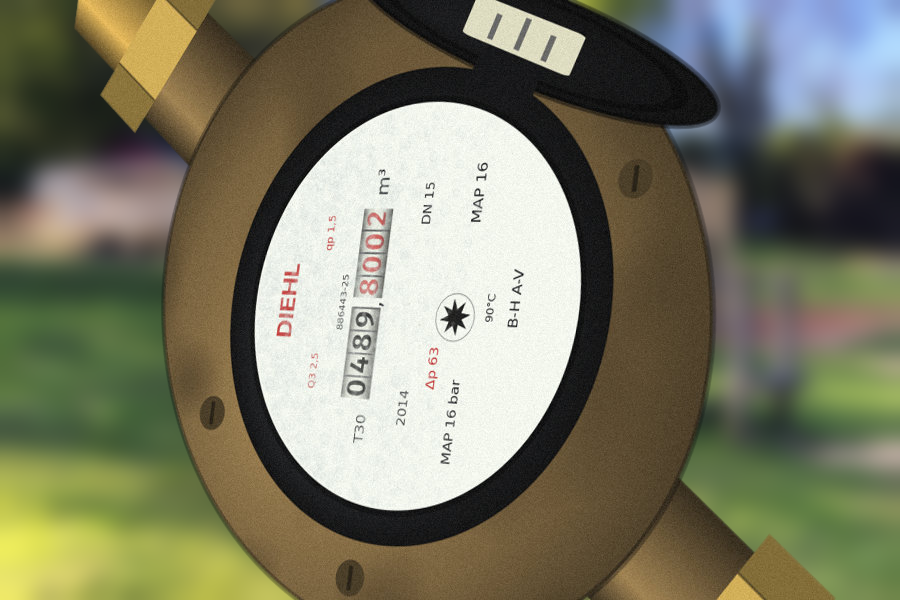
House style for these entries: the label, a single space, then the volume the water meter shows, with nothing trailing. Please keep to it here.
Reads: 489.8002 m³
